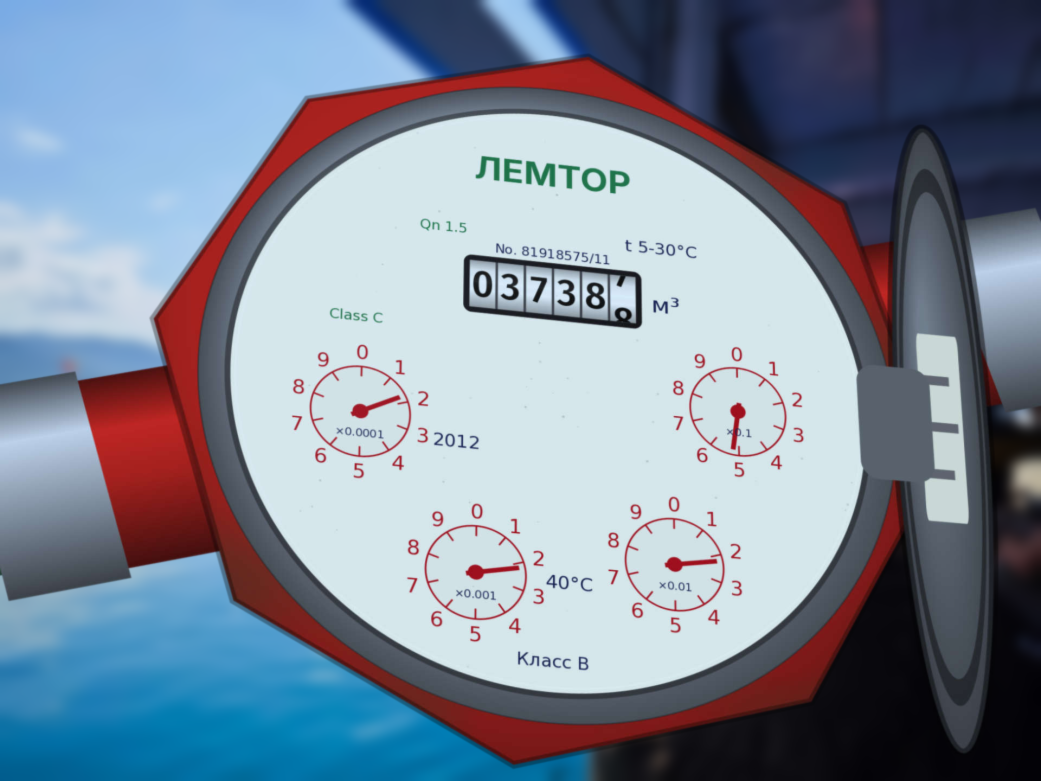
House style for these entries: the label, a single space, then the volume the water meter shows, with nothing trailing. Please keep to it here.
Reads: 37387.5221 m³
